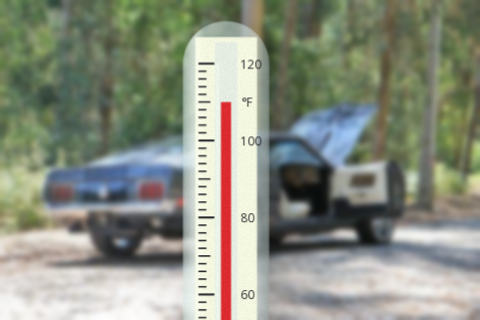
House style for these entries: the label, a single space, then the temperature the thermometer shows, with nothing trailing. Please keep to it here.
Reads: 110 °F
